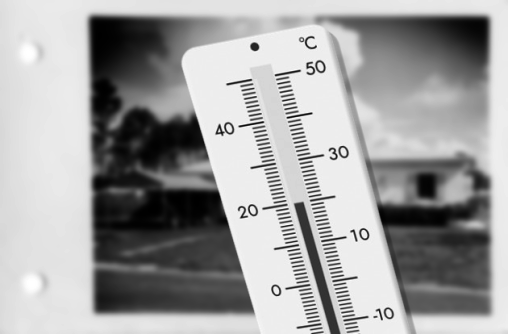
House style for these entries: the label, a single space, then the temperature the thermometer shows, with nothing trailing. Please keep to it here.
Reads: 20 °C
